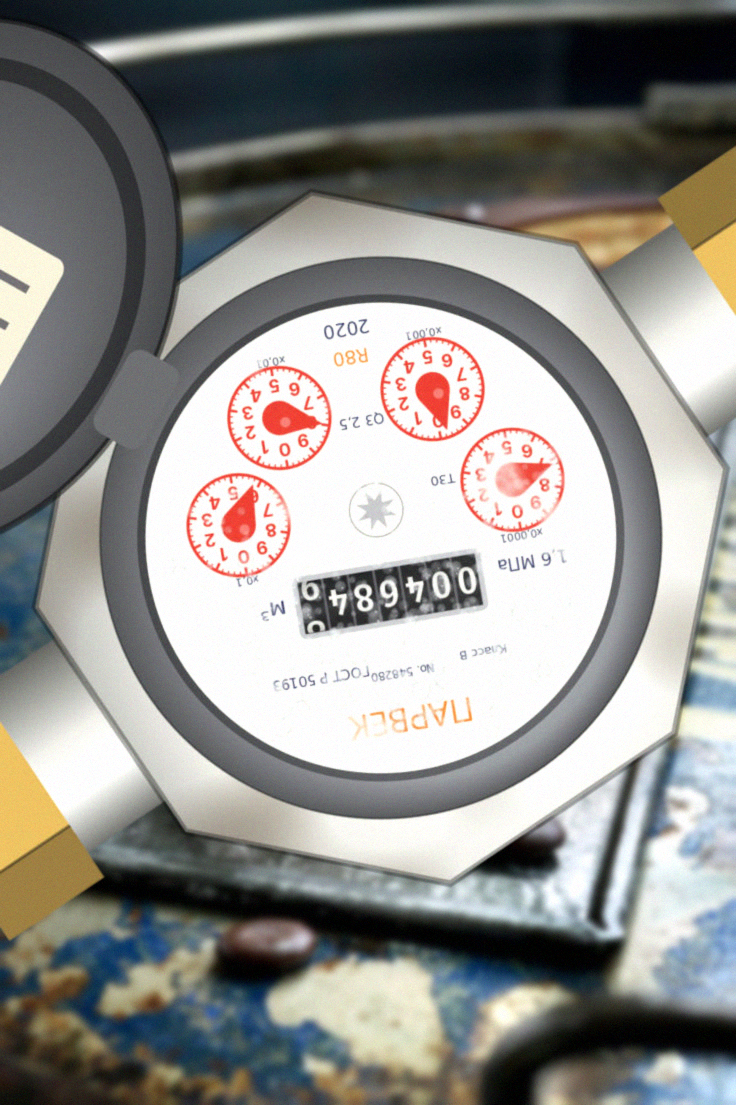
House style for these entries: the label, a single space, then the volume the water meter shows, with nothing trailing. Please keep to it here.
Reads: 46848.5797 m³
